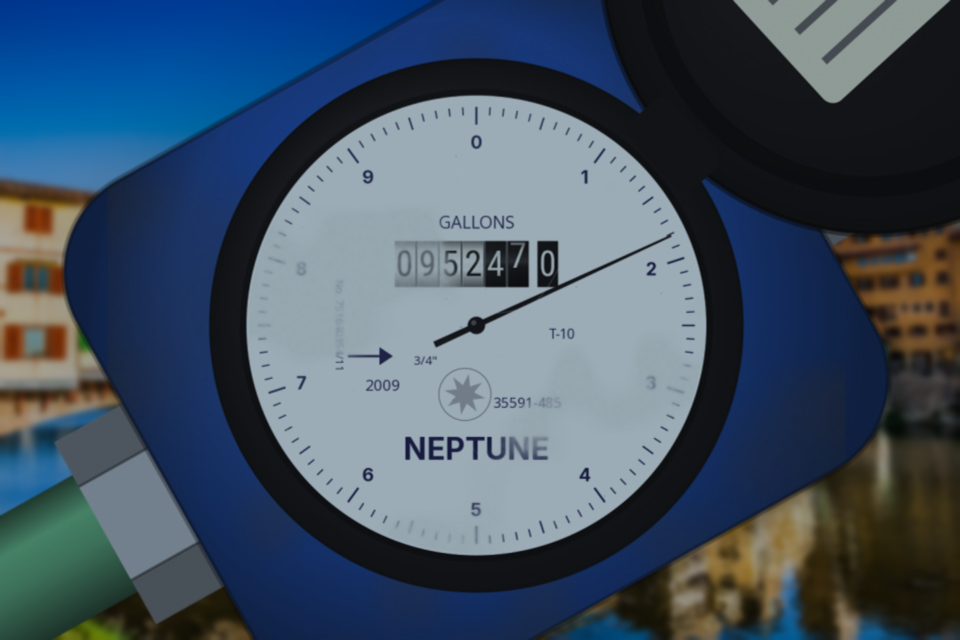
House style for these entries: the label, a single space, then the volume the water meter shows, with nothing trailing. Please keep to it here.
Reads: 952471.8 gal
